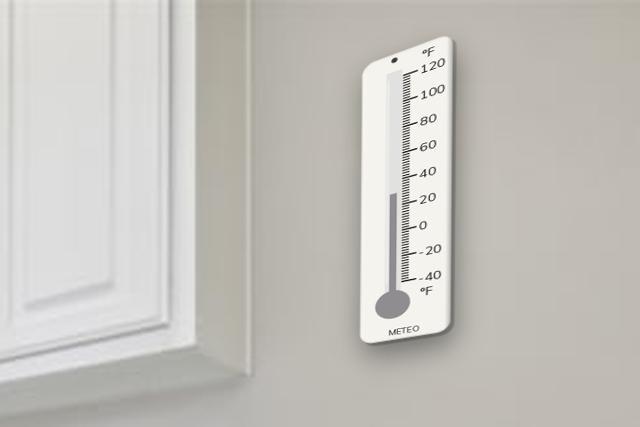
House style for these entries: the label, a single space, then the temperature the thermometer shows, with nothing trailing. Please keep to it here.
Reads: 30 °F
